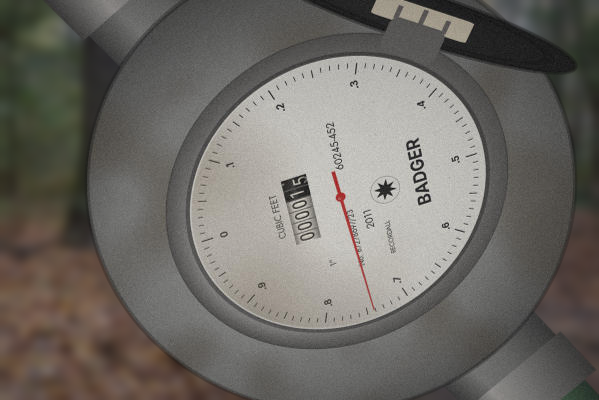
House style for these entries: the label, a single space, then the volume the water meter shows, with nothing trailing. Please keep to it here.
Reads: 14.74 ft³
